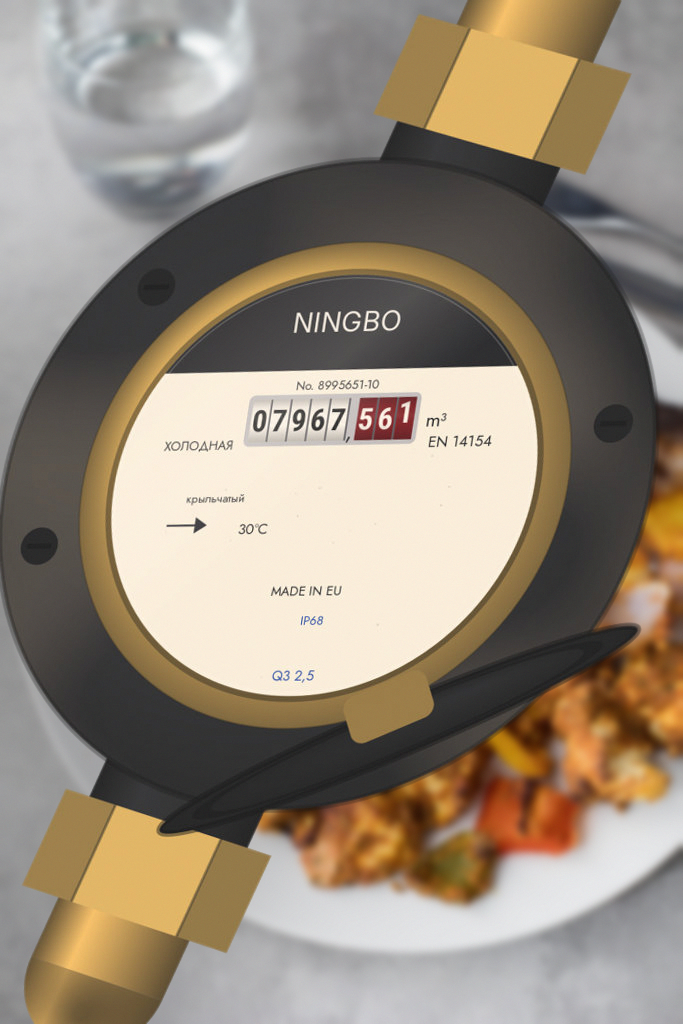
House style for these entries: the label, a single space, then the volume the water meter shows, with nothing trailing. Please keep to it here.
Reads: 7967.561 m³
